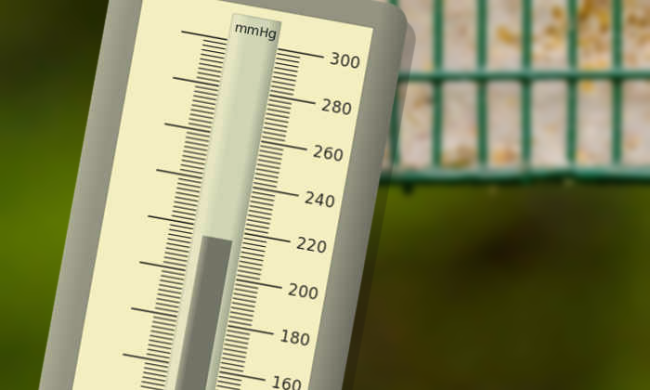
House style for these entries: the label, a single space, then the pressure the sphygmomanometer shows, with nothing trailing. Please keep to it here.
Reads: 216 mmHg
